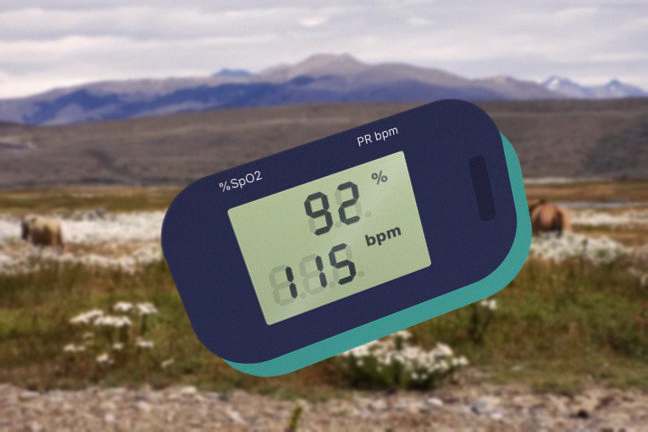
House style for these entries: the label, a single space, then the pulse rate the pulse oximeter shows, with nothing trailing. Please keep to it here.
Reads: 115 bpm
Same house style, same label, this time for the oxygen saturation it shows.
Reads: 92 %
